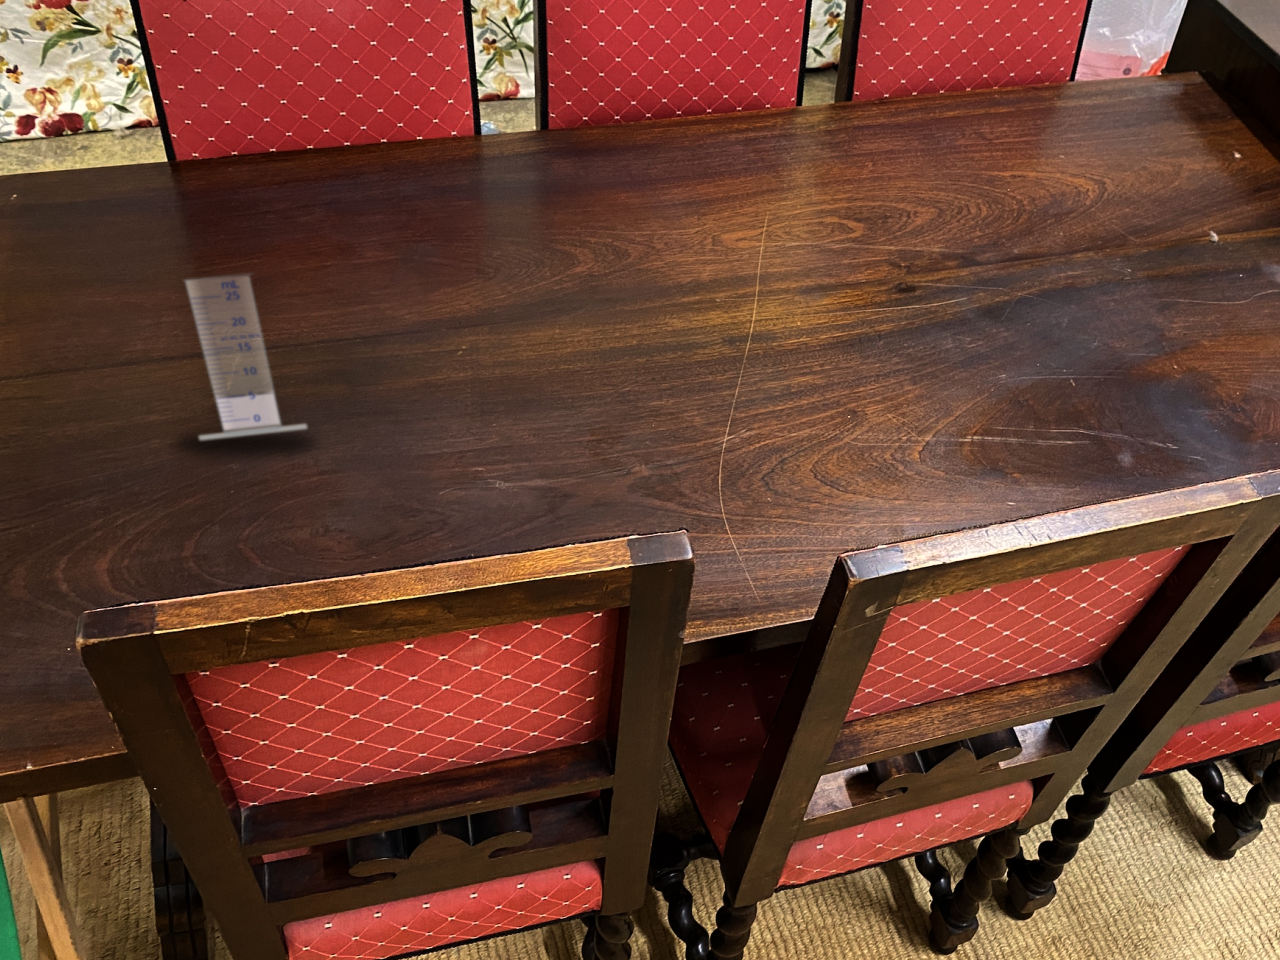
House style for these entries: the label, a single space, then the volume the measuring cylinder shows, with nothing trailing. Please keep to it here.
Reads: 5 mL
